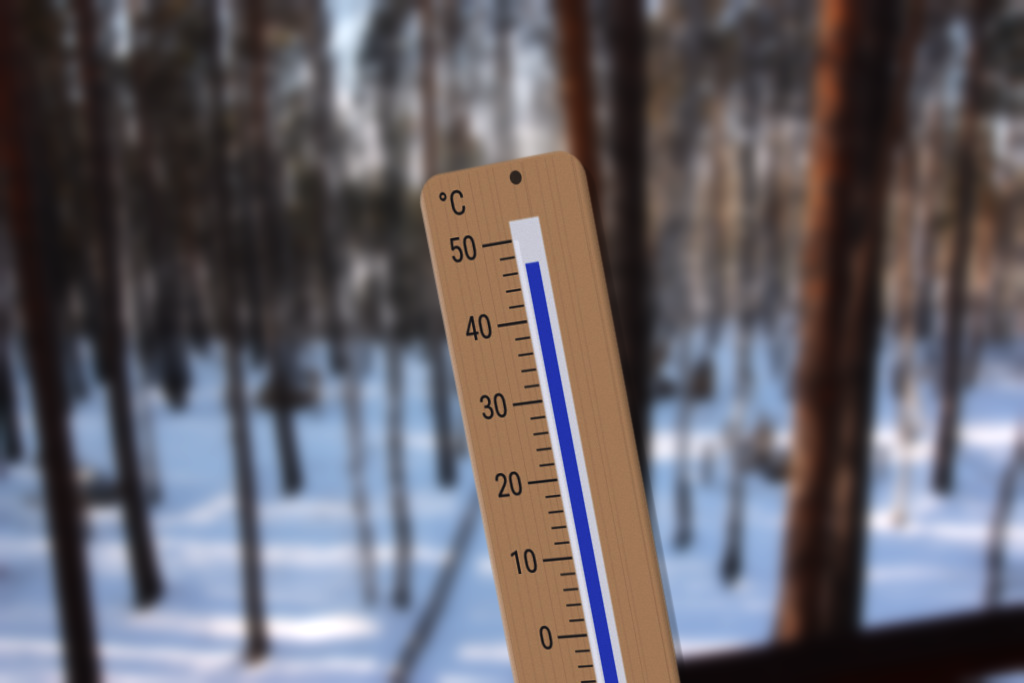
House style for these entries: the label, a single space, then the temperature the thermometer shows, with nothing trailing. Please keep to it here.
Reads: 47 °C
